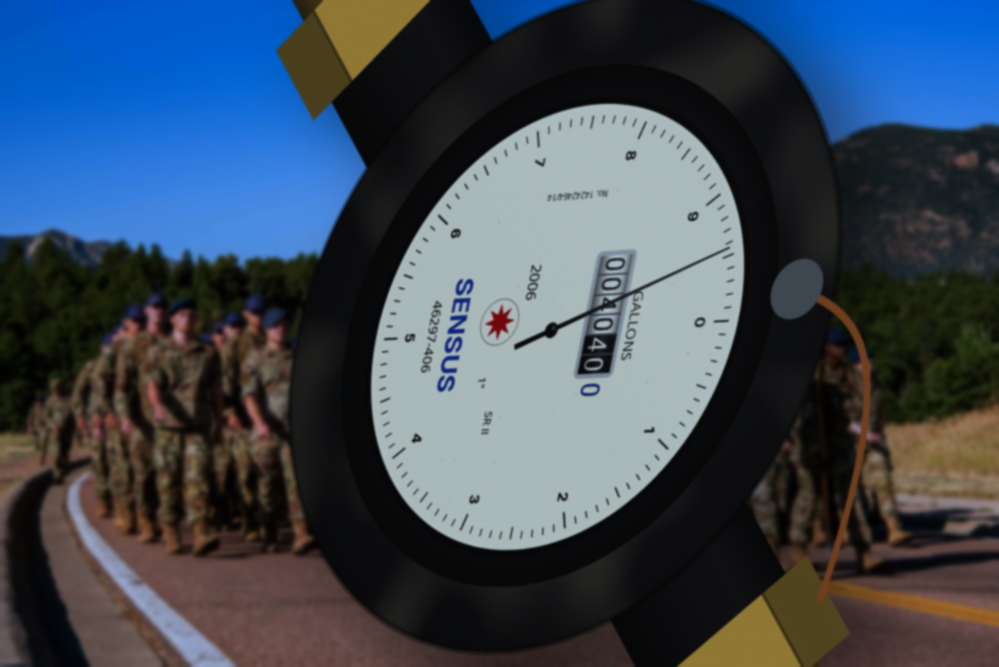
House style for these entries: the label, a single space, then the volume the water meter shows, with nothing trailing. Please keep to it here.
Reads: 40399.4 gal
